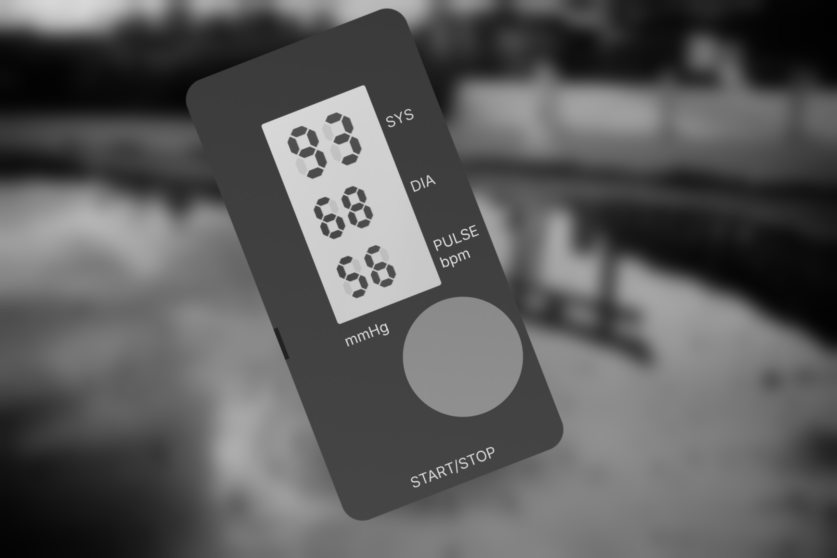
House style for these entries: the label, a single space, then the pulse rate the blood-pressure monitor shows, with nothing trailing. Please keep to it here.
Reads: 56 bpm
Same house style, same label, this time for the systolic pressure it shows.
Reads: 93 mmHg
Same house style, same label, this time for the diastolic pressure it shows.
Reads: 68 mmHg
